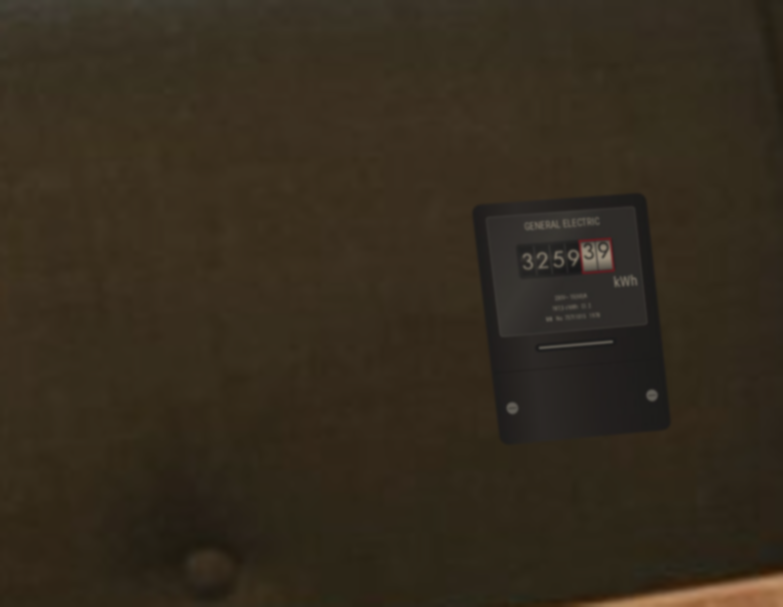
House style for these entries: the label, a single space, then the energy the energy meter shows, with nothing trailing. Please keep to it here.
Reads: 3259.39 kWh
